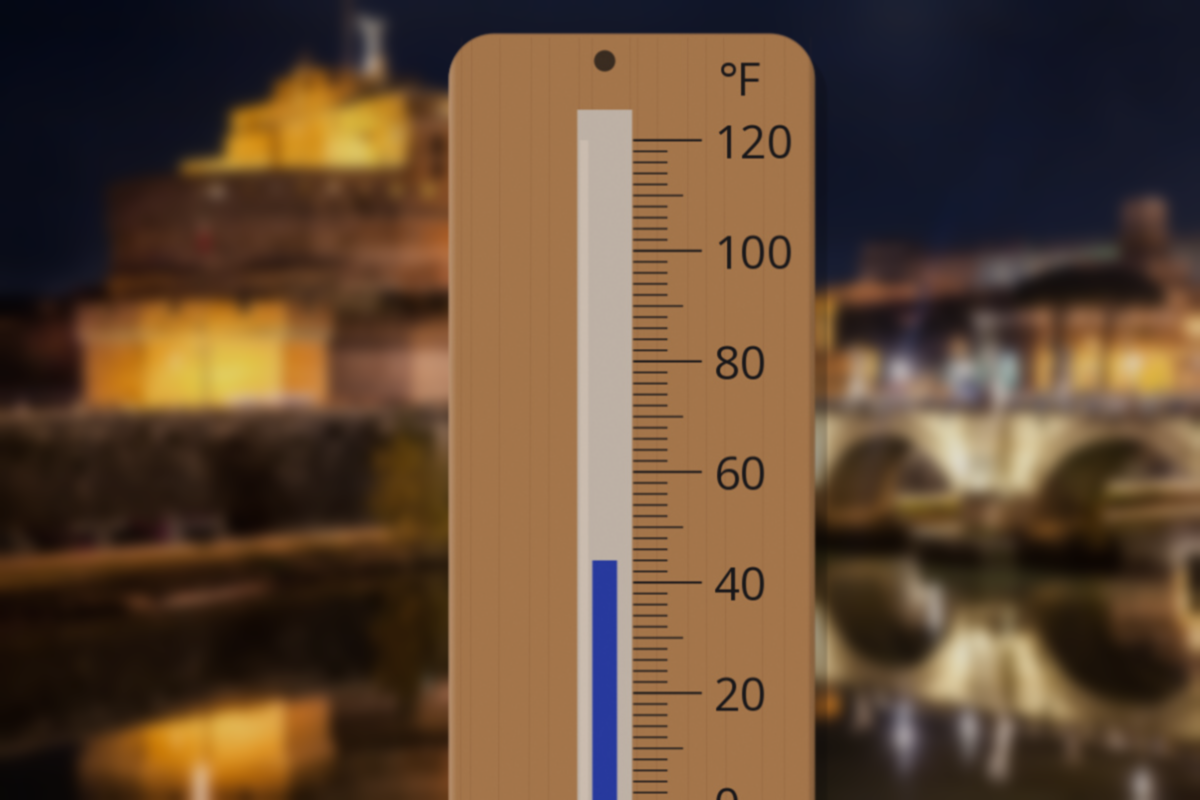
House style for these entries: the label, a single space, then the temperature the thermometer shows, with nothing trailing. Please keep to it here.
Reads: 44 °F
